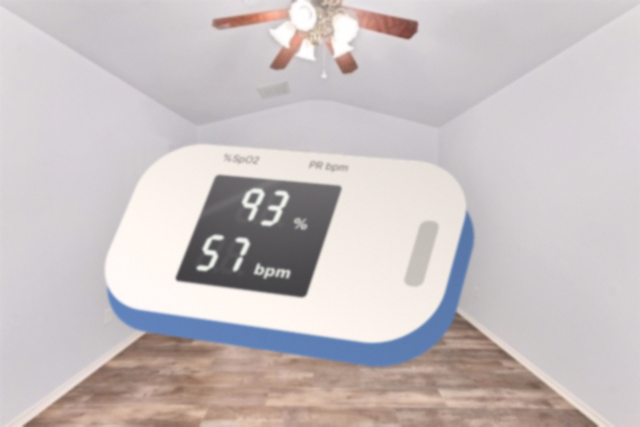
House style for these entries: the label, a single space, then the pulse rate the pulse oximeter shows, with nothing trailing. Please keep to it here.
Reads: 57 bpm
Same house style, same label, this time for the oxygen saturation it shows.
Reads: 93 %
